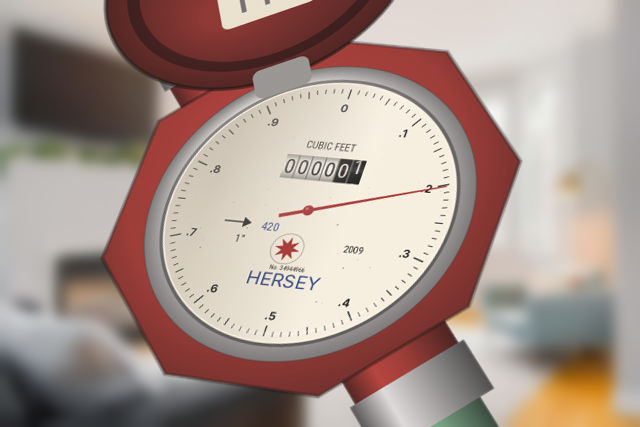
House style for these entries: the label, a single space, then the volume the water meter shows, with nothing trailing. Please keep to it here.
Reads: 1.20 ft³
